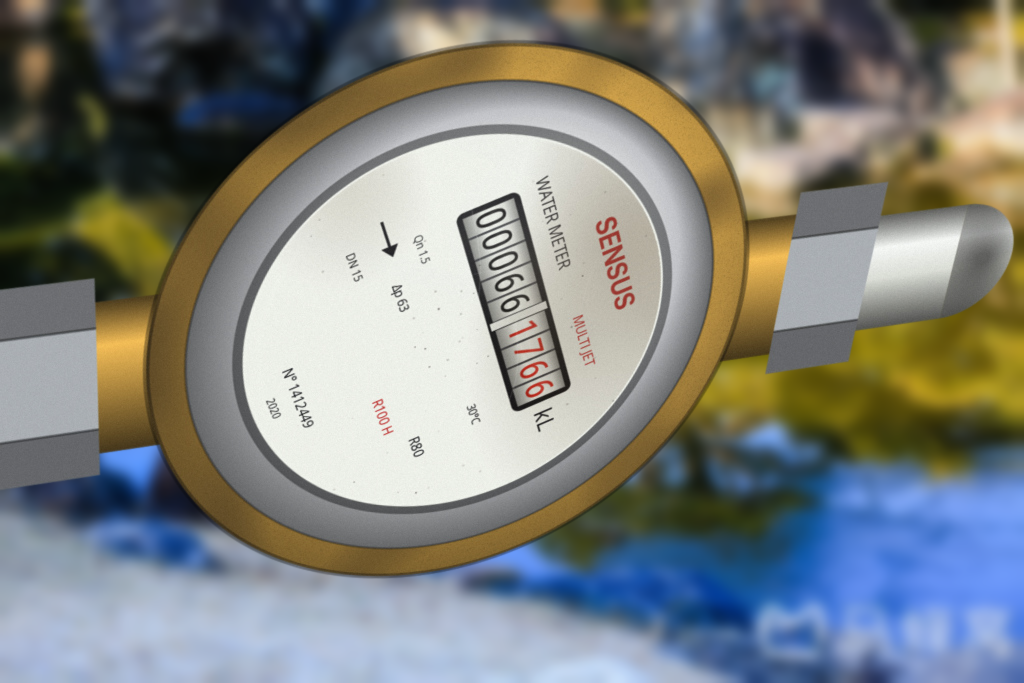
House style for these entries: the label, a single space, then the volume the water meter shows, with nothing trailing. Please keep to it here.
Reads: 66.1766 kL
